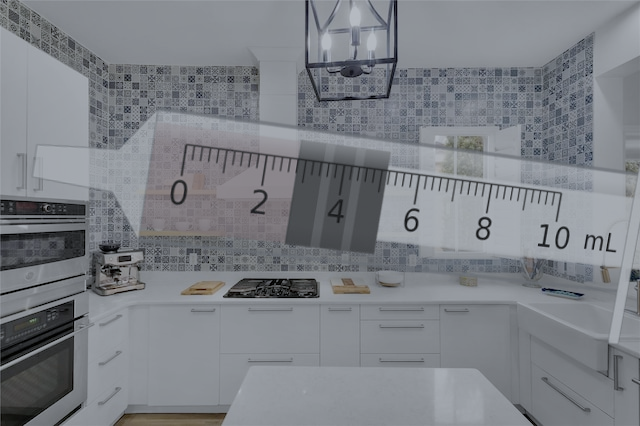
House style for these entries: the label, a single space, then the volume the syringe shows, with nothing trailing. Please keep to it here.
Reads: 2.8 mL
